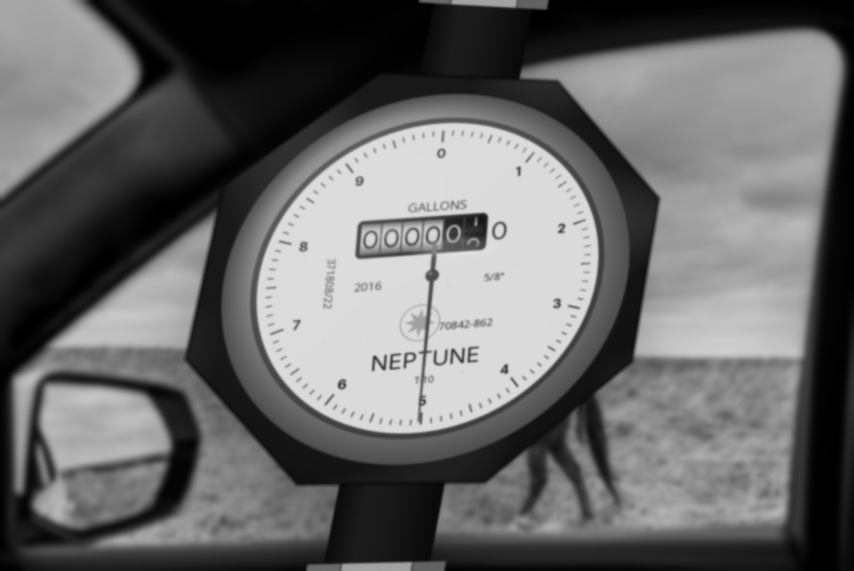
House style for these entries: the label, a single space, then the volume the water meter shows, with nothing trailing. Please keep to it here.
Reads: 15.0 gal
